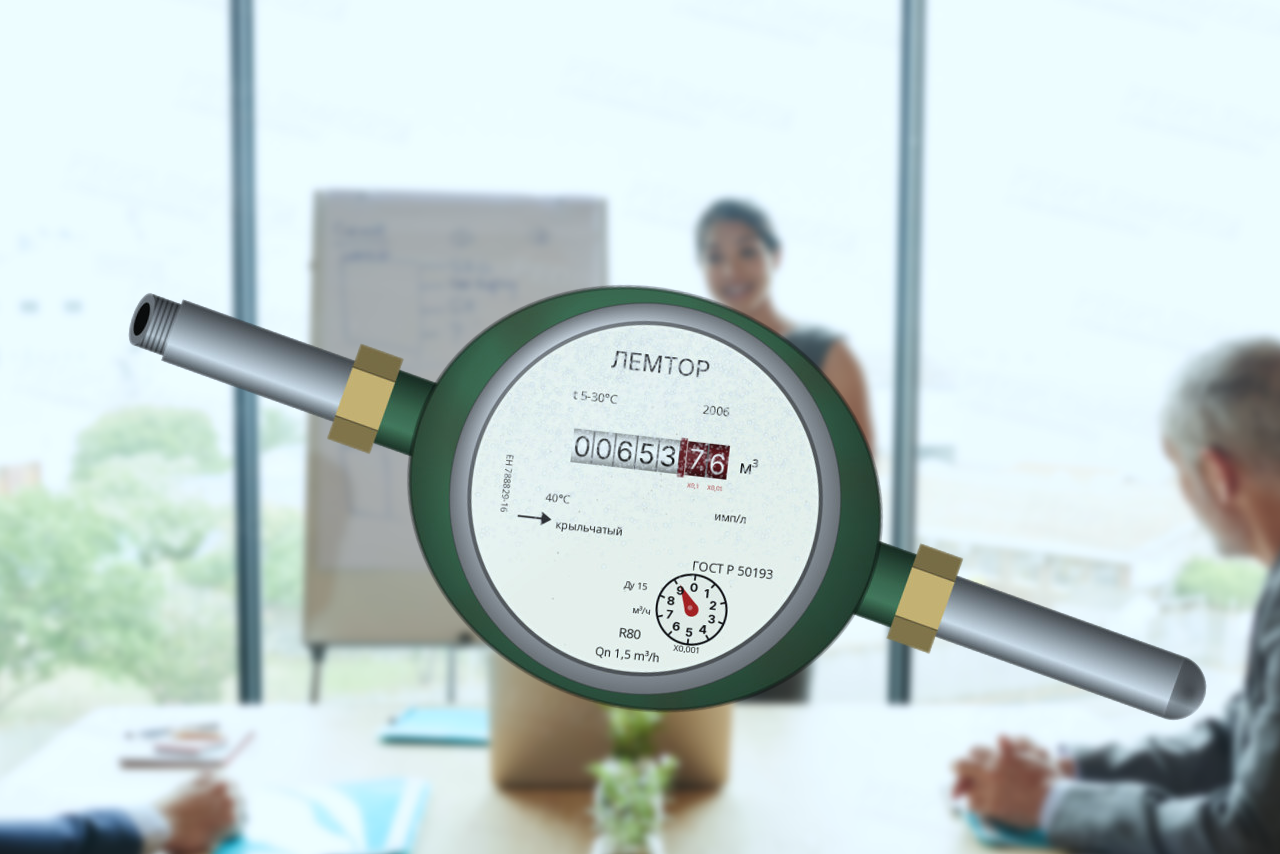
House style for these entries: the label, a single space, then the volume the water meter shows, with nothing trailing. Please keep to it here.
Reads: 653.759 m³
